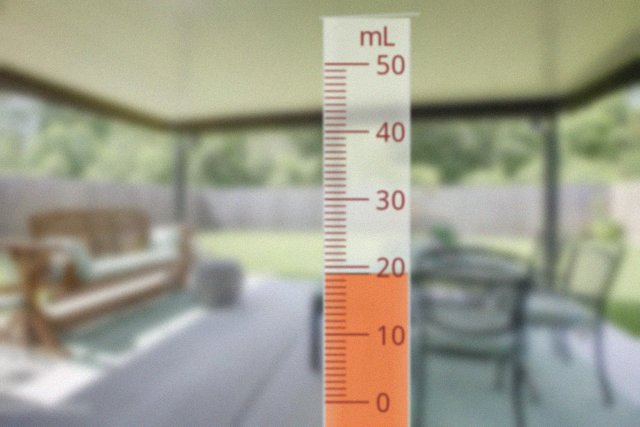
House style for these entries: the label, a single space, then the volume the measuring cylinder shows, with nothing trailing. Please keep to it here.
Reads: 19 mL
